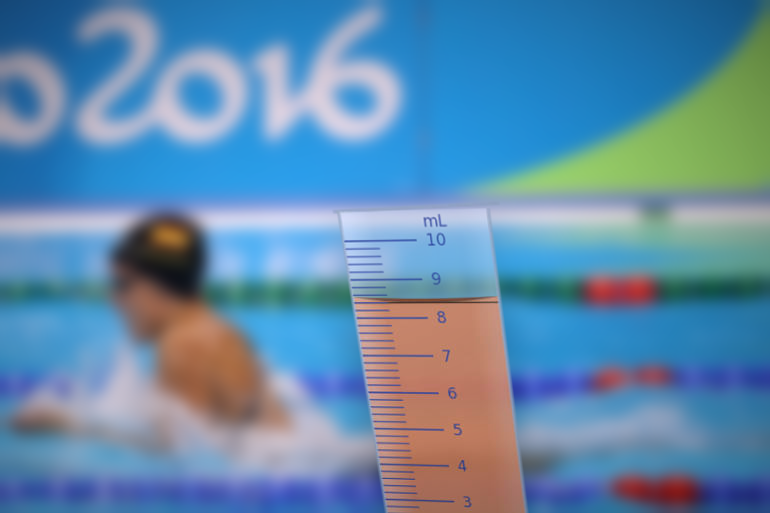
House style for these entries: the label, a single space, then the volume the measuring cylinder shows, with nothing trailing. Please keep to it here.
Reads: 8.4 mL
